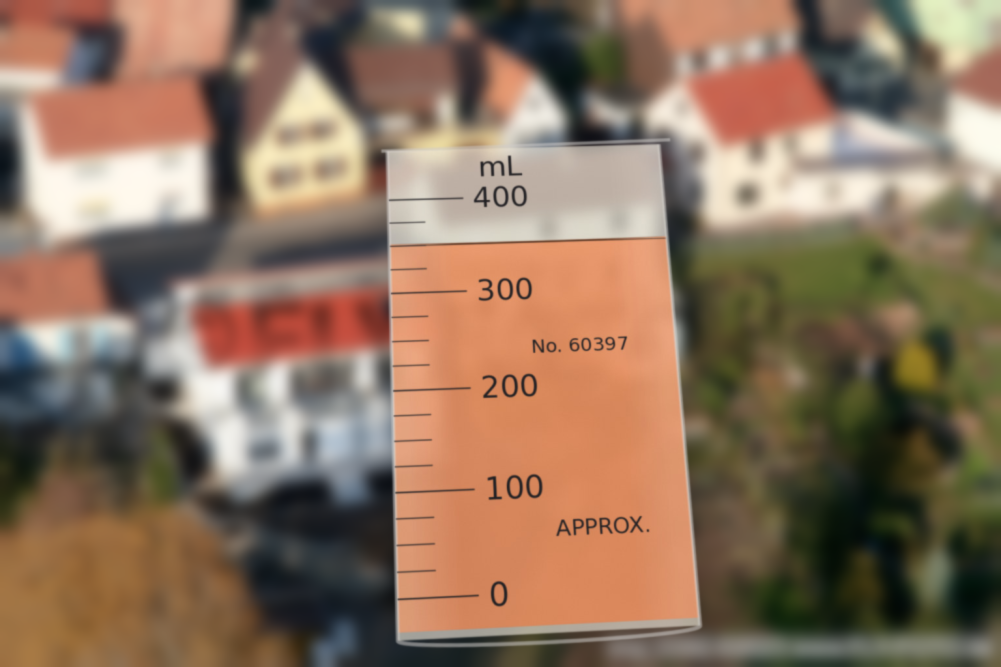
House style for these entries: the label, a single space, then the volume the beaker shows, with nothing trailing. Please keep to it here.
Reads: 350 mL
